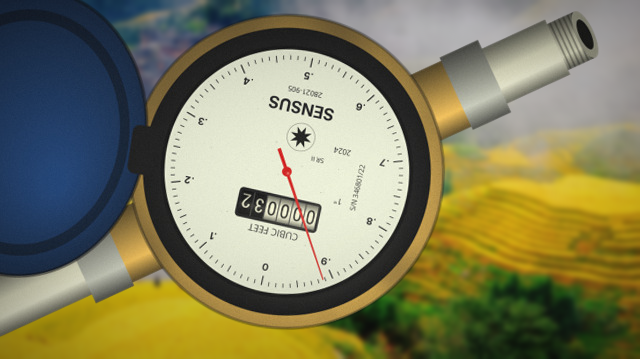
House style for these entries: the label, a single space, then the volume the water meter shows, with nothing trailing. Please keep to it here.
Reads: 31.91 ft³
